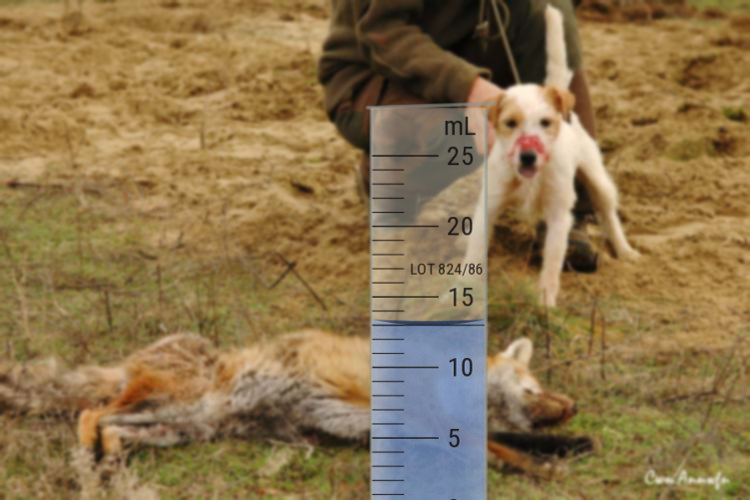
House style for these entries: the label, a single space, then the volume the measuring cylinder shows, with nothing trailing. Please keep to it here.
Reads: 13 mL
